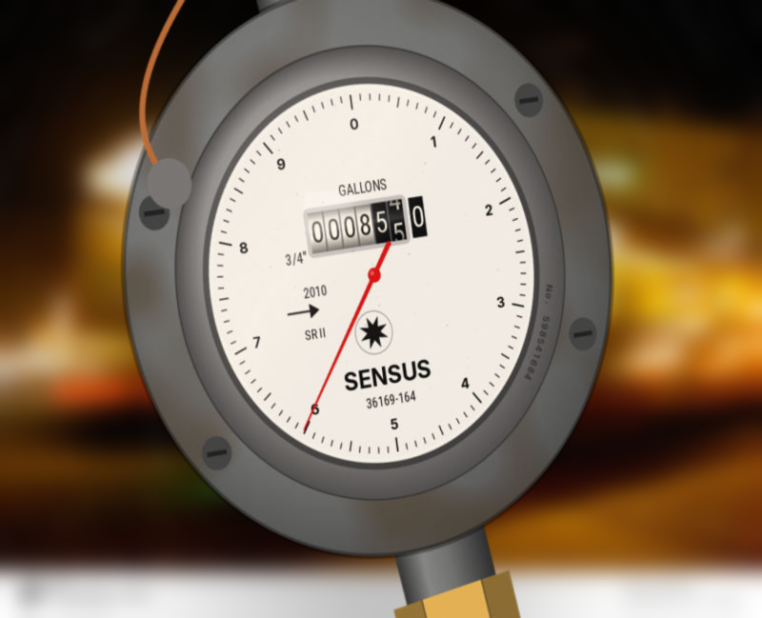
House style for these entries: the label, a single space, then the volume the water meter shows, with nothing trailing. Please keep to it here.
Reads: 8546.0 gal
